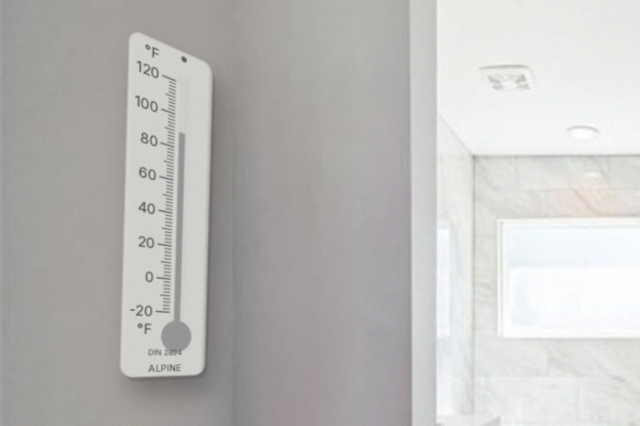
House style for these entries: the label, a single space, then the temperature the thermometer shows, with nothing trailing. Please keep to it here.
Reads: 90 °F
